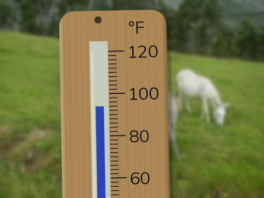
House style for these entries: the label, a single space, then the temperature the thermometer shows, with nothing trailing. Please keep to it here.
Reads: 94 °F
